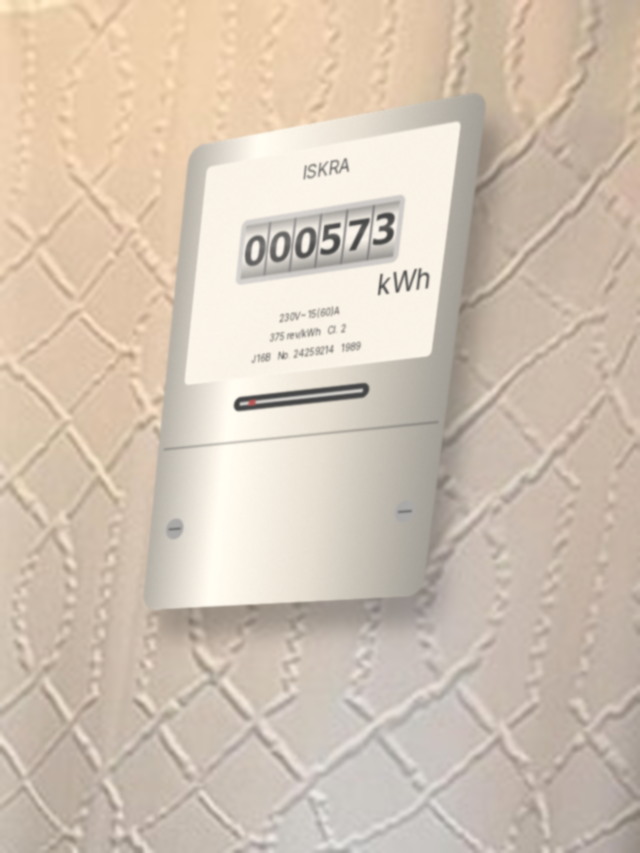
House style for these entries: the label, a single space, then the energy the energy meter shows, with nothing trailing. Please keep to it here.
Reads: 573 kWh
